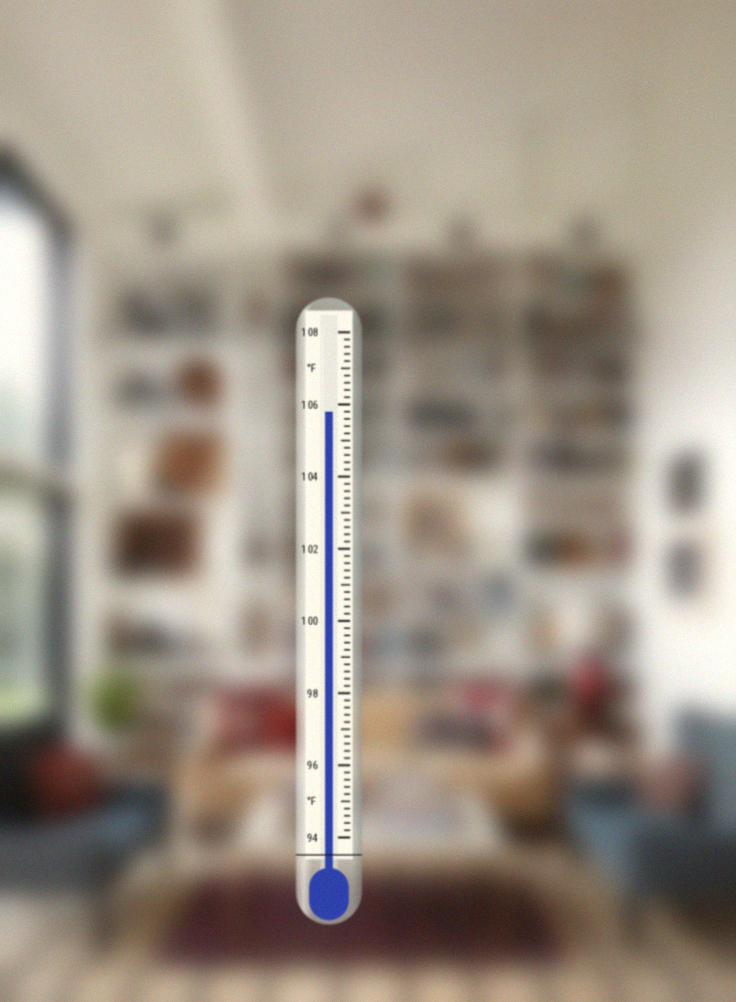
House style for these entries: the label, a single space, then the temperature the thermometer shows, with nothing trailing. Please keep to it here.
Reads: 105.8 °F
